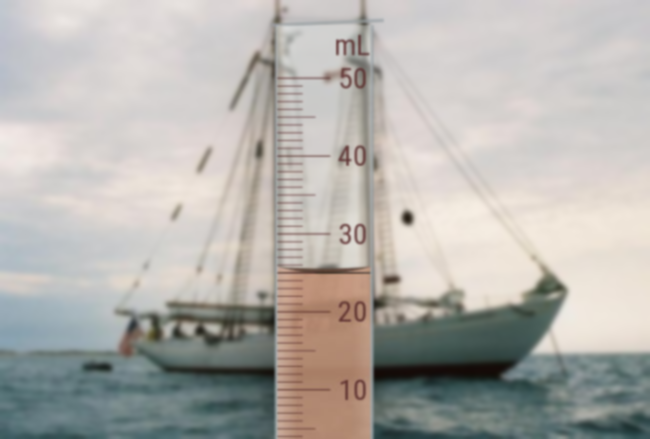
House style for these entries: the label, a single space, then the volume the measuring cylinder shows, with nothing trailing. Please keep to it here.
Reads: 25 mL
